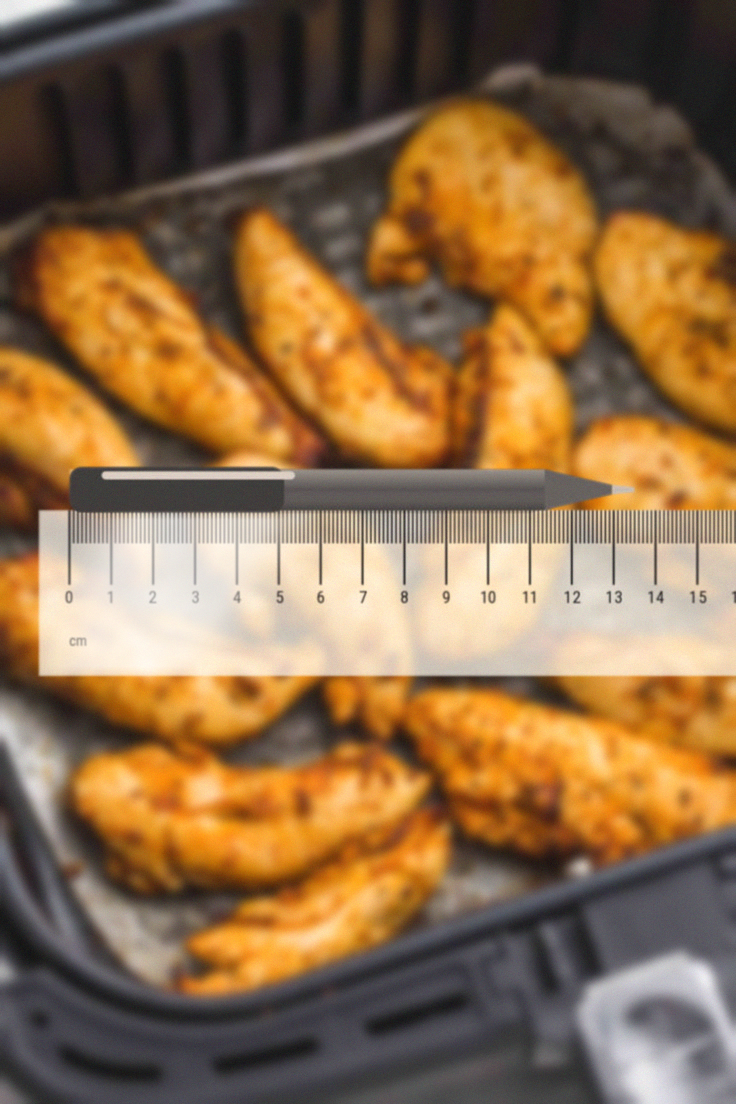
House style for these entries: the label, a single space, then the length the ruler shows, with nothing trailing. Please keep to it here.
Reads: 13.5 cm
